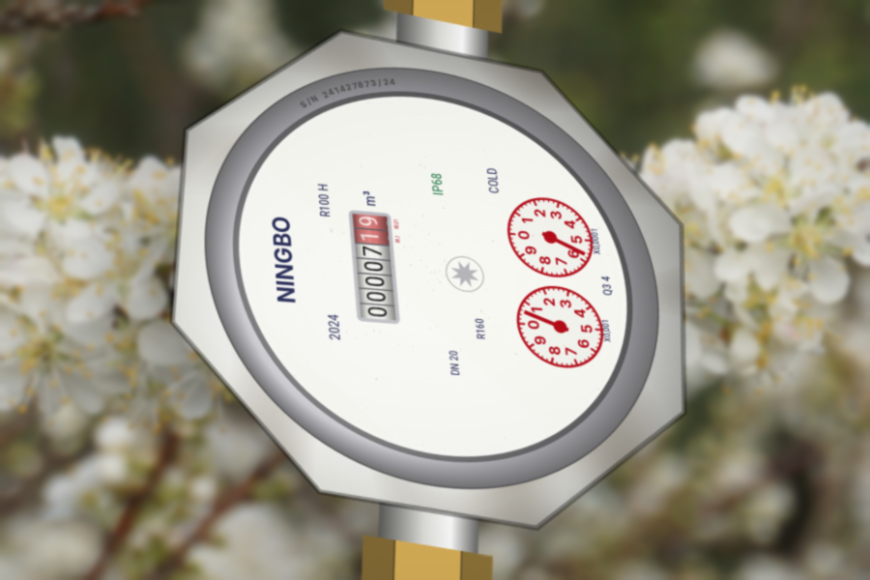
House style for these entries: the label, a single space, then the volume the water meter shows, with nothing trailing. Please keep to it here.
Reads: 7.1905 m³
